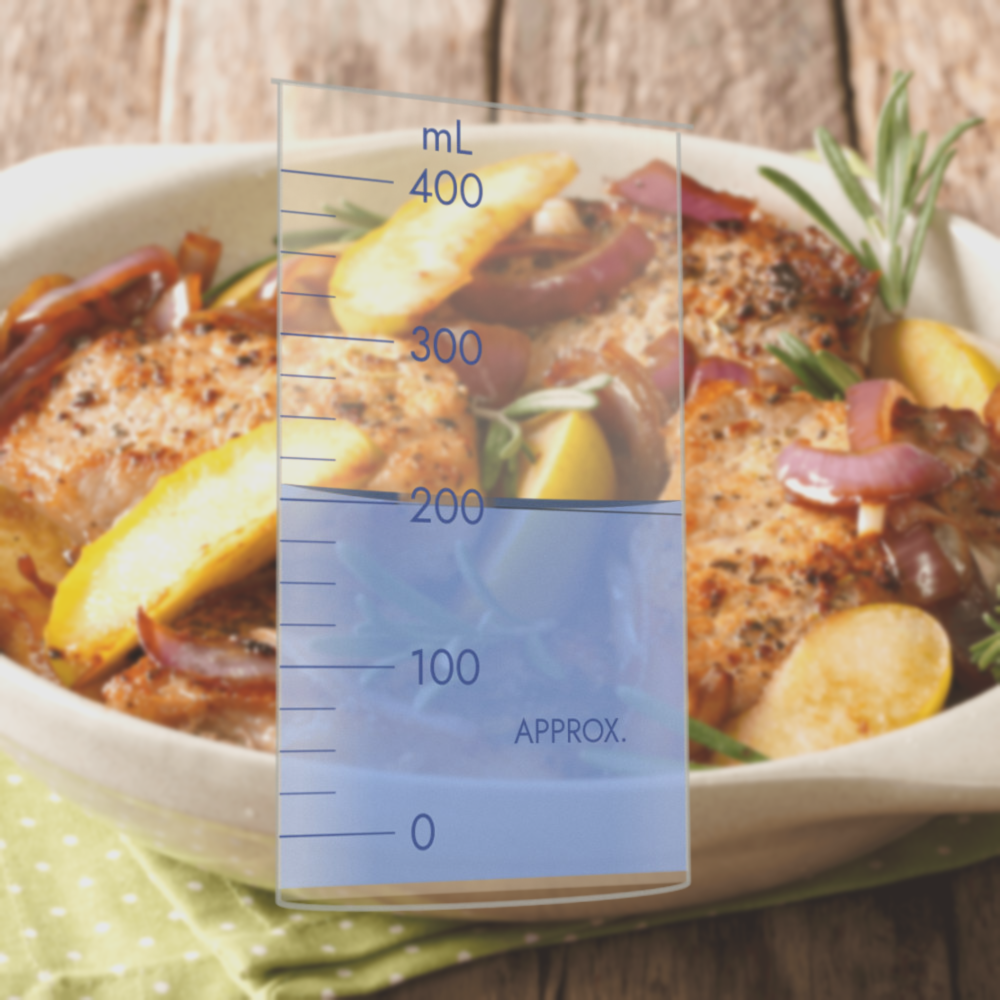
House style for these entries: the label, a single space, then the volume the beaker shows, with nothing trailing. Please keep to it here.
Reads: 200 mL
